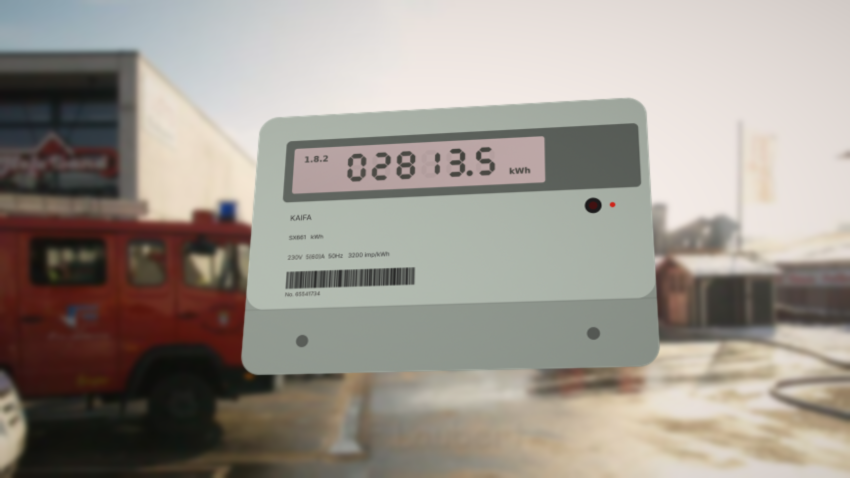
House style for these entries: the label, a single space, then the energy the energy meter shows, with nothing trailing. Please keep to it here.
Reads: 2813.5 kWh
